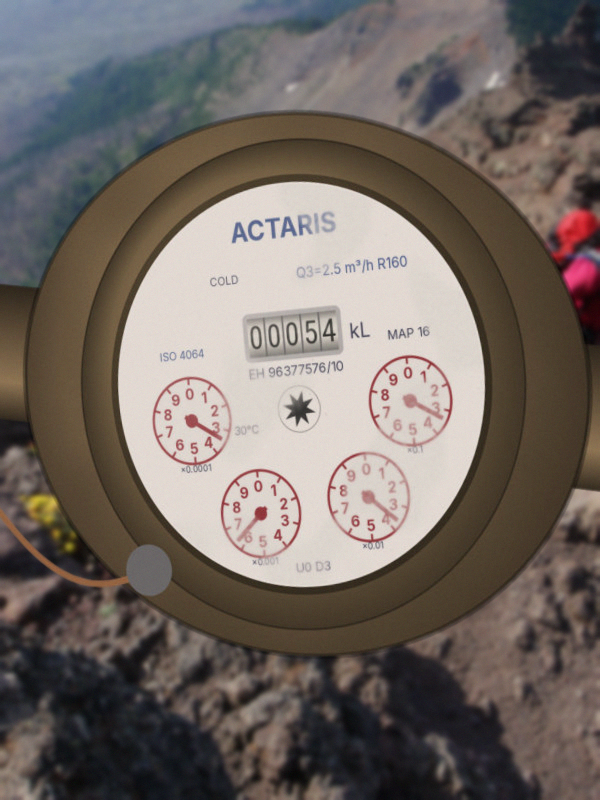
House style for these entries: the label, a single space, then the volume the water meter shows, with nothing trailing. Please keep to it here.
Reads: 54.3363 kL
